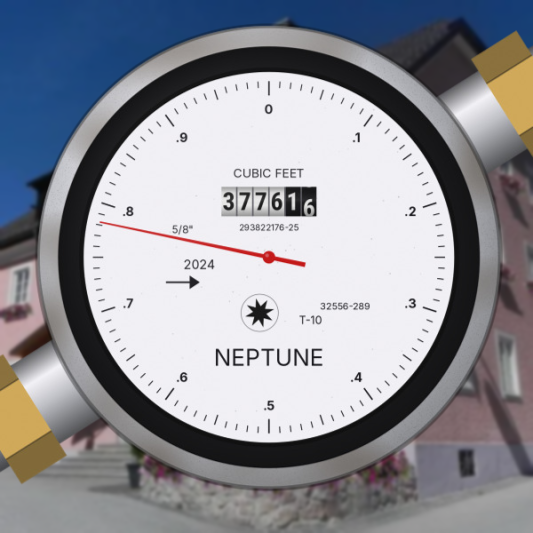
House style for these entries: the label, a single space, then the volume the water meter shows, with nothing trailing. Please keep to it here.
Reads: 377615.78 ft³
